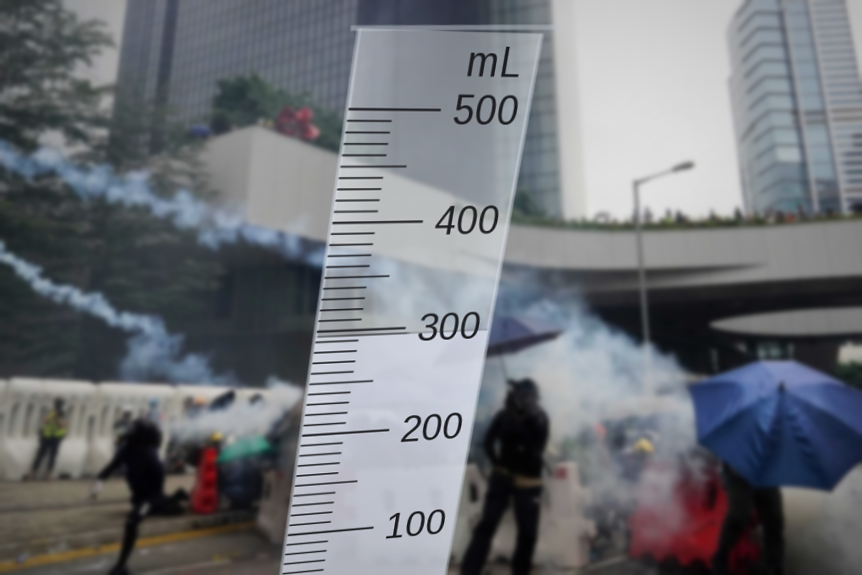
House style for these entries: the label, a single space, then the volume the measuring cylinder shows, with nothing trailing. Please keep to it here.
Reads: 295 mL
